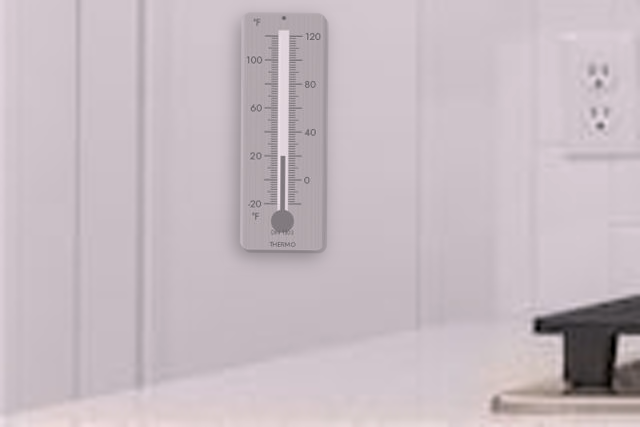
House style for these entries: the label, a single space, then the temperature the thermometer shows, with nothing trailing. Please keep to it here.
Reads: 20 °F
